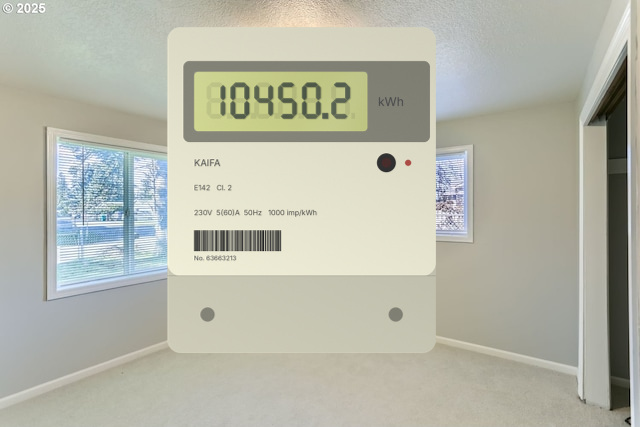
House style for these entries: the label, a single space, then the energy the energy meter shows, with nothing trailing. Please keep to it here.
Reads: 10450.2 kWh
